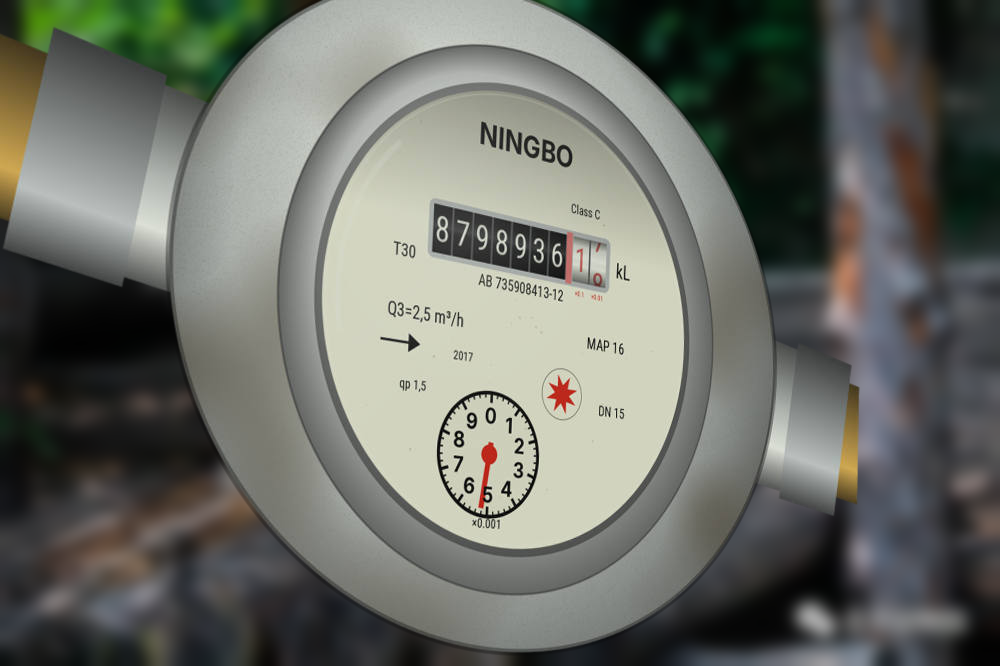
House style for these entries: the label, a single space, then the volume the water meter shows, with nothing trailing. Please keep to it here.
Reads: 8798936.175 kL
